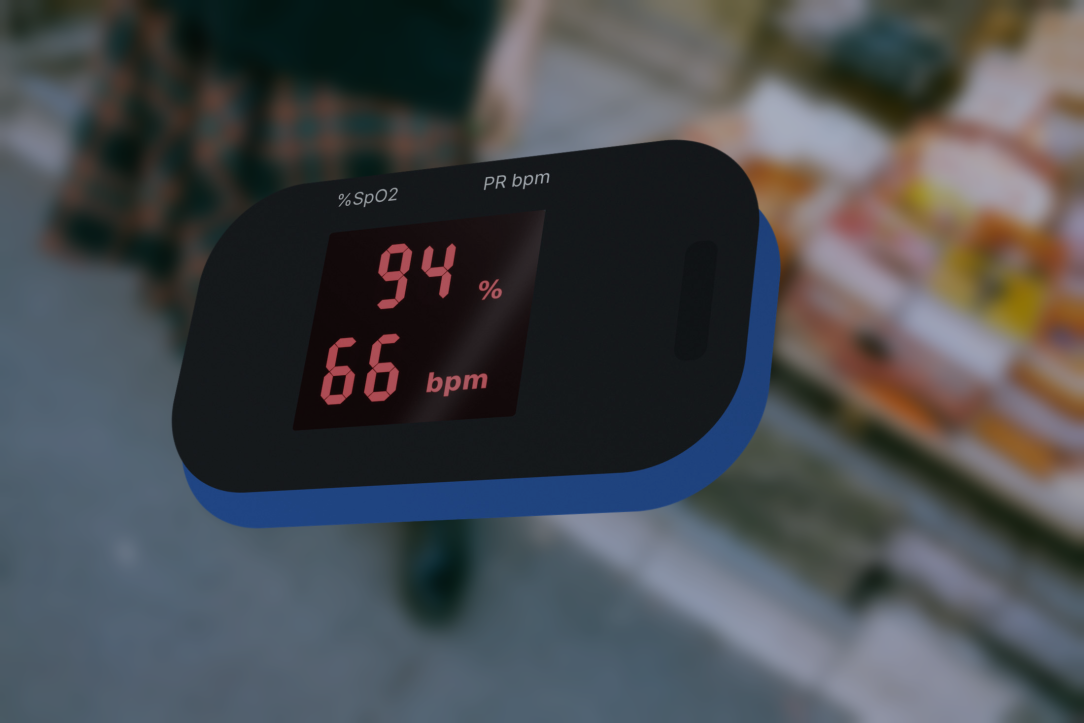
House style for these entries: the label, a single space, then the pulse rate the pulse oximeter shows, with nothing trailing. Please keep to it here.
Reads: 66 bpm
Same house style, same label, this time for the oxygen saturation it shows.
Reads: 94 %
